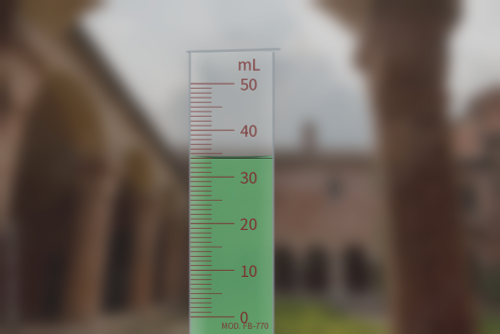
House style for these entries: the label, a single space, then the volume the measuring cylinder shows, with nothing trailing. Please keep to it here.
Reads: 34 mL
